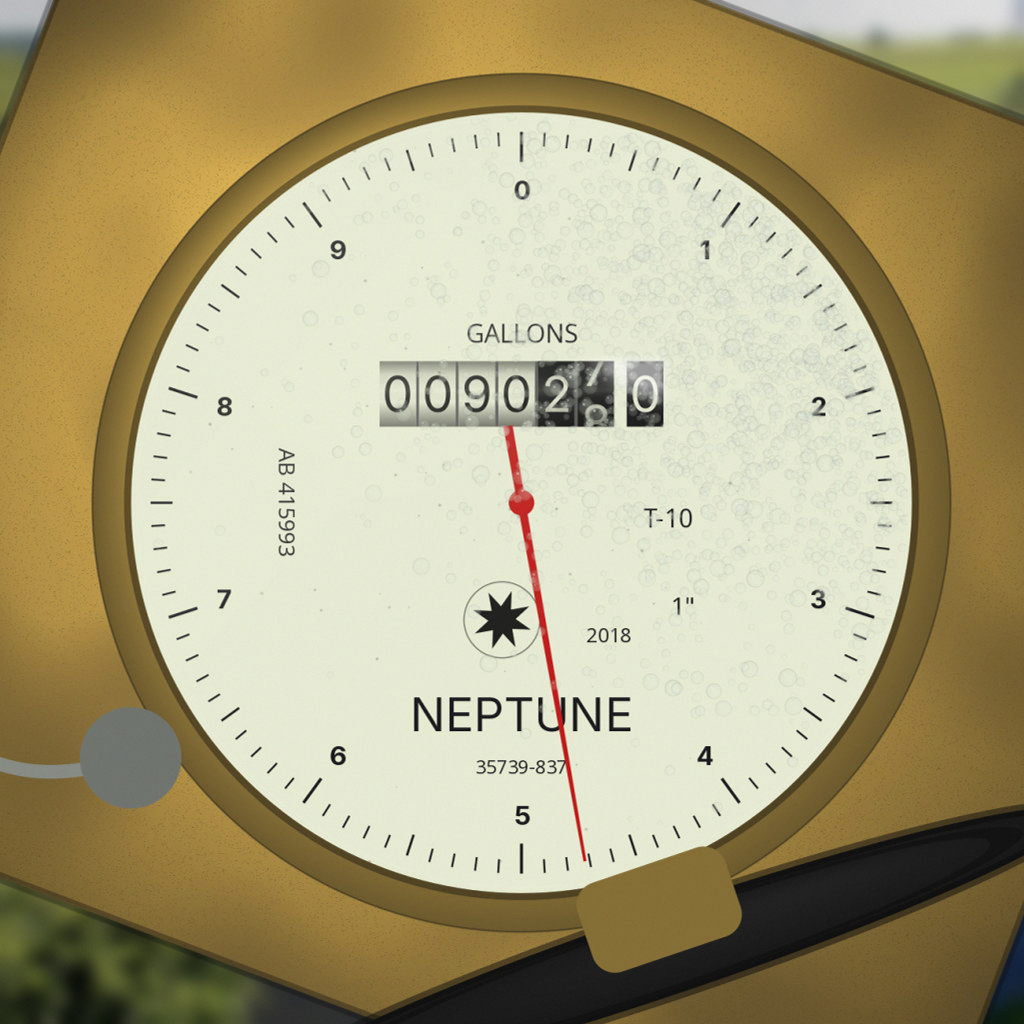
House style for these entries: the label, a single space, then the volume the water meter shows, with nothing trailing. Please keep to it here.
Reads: 90274.7 gal
